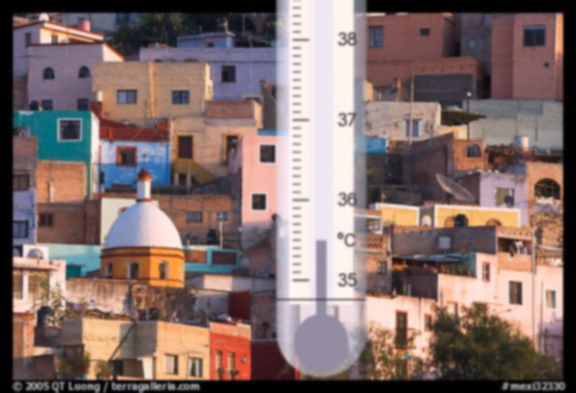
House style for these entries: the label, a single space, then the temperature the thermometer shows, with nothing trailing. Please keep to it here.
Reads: 35.5 °C
